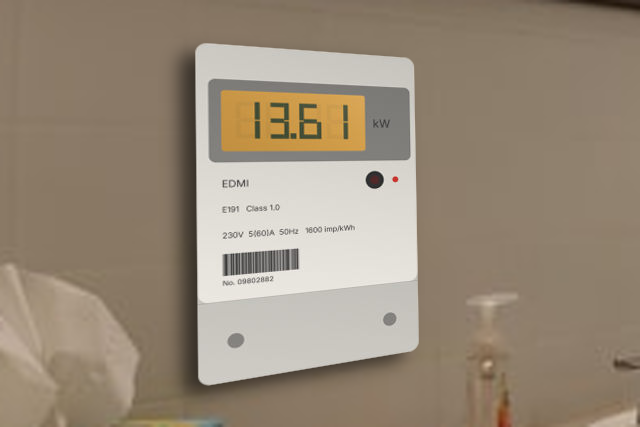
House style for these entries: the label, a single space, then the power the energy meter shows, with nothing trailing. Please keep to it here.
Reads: 13.61 kW
